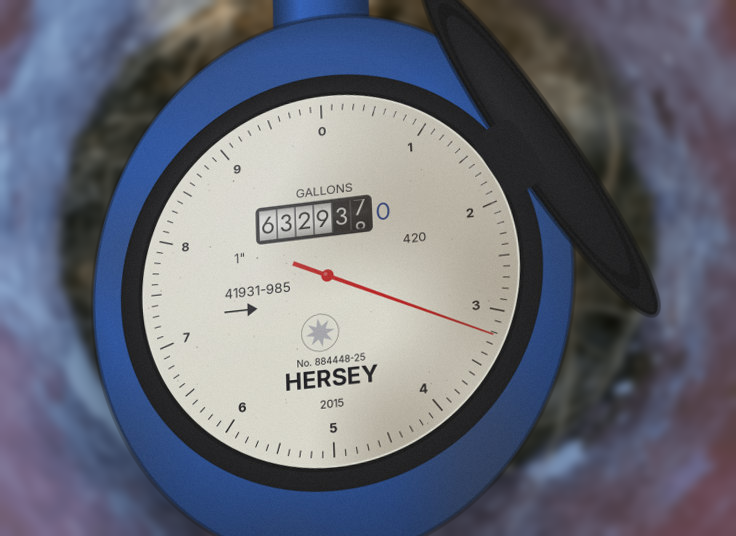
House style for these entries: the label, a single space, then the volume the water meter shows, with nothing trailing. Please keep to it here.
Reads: 6329373.2 gal
